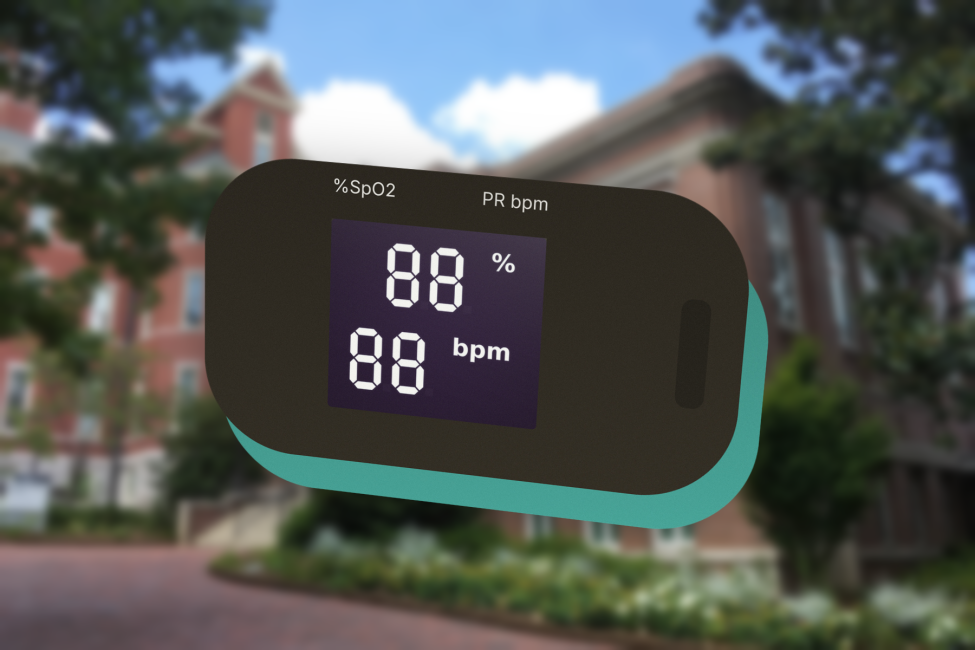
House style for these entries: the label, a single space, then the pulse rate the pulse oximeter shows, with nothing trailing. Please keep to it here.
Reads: 88 bpm
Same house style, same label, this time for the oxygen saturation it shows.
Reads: 88 %
